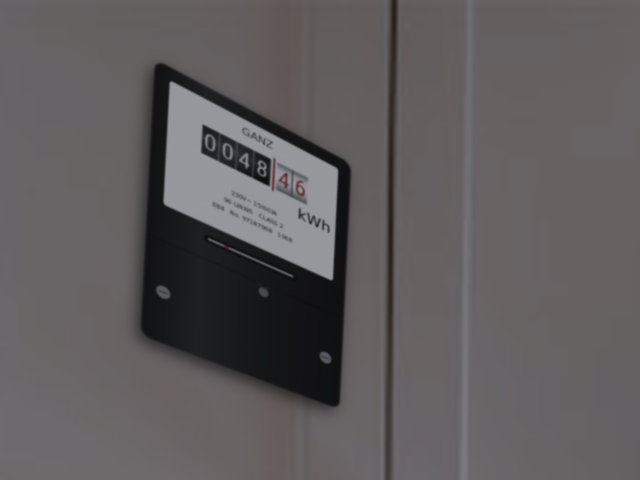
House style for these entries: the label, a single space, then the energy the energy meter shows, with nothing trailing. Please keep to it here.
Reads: 48.46 kWh
